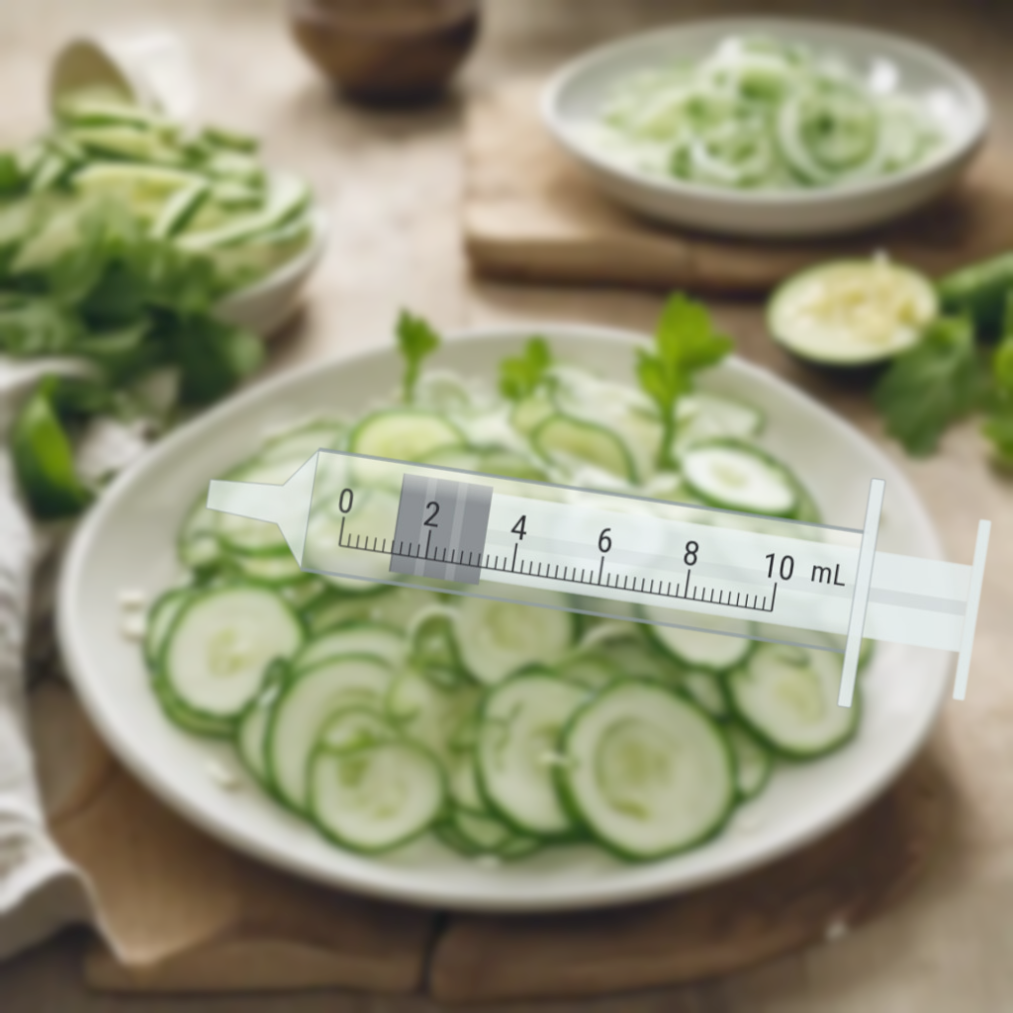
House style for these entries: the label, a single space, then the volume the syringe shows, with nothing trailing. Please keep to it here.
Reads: 1.2 mL
